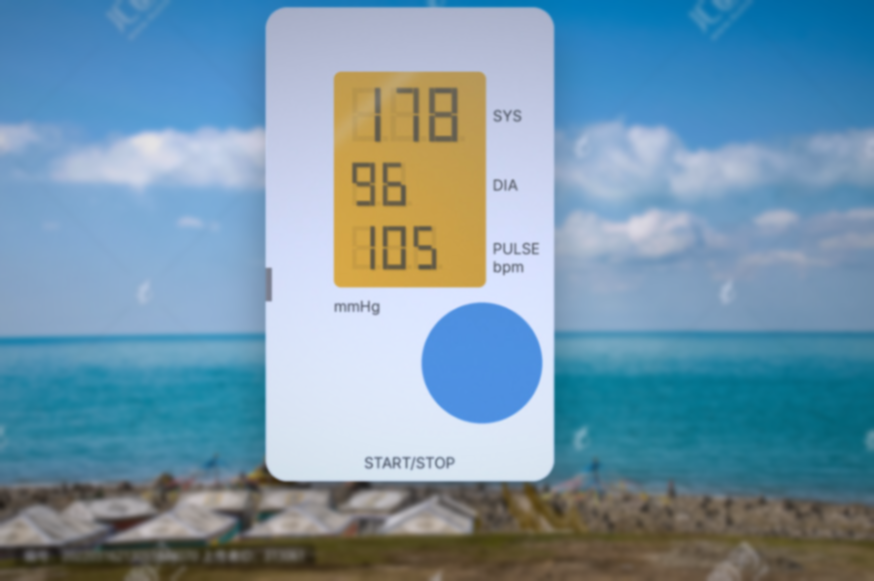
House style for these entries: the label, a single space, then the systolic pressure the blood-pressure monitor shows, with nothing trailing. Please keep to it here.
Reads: 178 mmHg
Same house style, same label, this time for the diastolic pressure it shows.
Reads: 96 mmHg
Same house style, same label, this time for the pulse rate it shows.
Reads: 105 bpm
